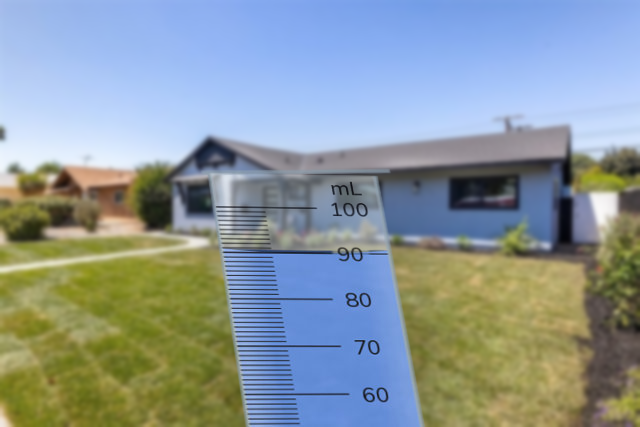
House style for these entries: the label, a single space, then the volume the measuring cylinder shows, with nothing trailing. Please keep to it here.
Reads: 90 mL
